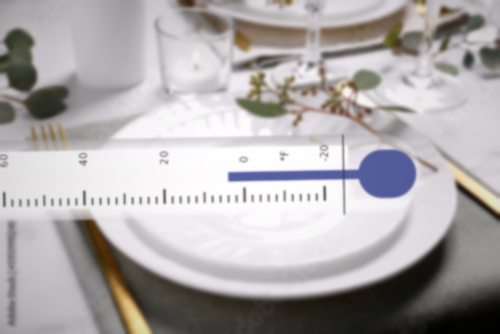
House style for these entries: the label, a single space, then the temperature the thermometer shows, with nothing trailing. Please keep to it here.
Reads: 4 °F
